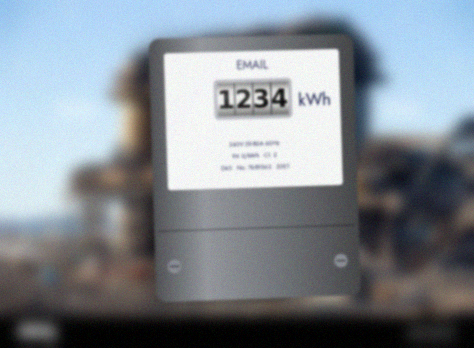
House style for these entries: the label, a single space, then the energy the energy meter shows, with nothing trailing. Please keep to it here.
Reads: 1234 kWh
